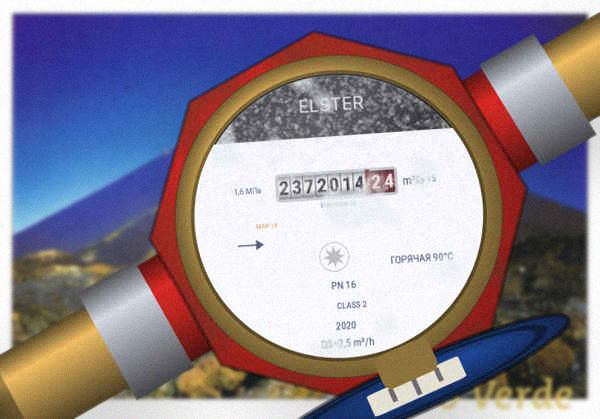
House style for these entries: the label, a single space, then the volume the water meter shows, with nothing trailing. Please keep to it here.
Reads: 2372014.24 m³
